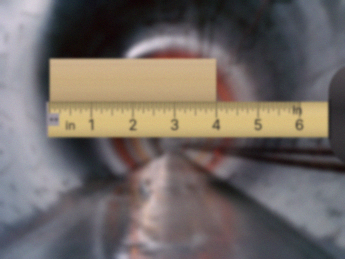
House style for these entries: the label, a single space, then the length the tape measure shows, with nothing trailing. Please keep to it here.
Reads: 4 in
